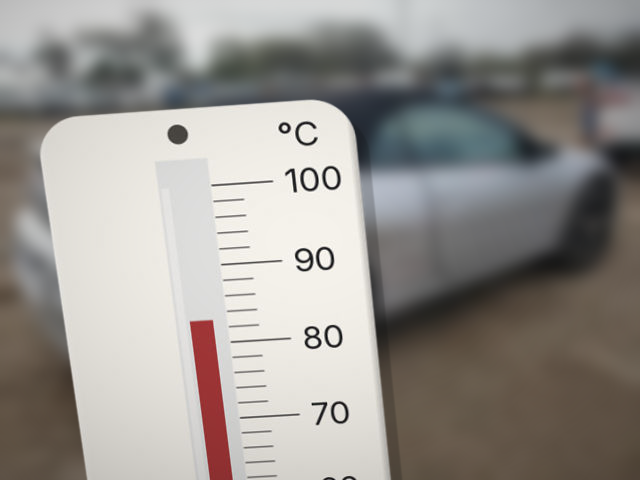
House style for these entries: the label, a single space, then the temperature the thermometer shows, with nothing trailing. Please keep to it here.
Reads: 83 °C
